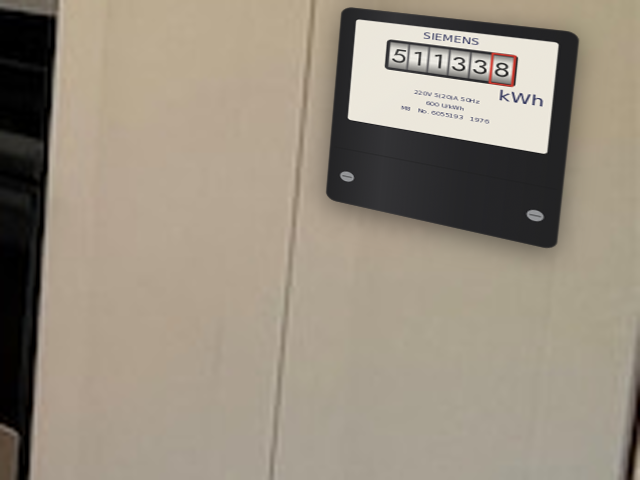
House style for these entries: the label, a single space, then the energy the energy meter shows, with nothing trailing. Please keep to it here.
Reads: 51133.8 kWh
